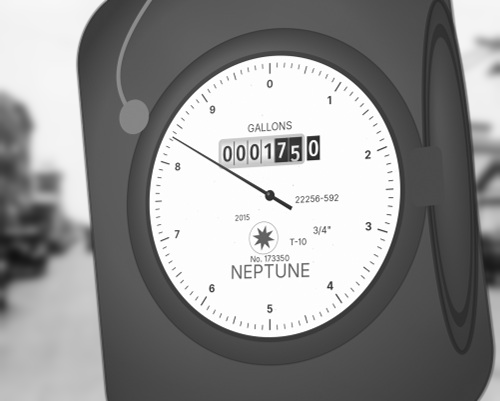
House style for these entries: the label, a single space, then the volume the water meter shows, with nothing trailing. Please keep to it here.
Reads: 1748.3 gal
